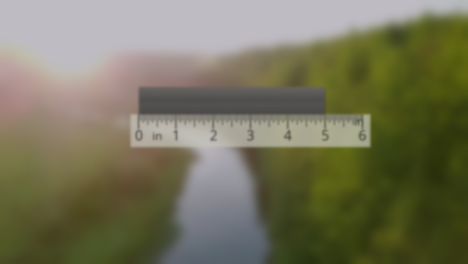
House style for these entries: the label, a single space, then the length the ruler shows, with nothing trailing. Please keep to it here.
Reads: 5 in
